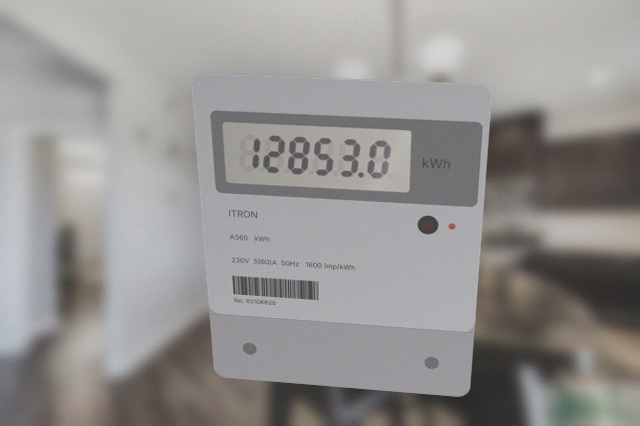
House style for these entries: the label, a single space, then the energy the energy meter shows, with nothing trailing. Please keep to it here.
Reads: 12853.0 kWh
